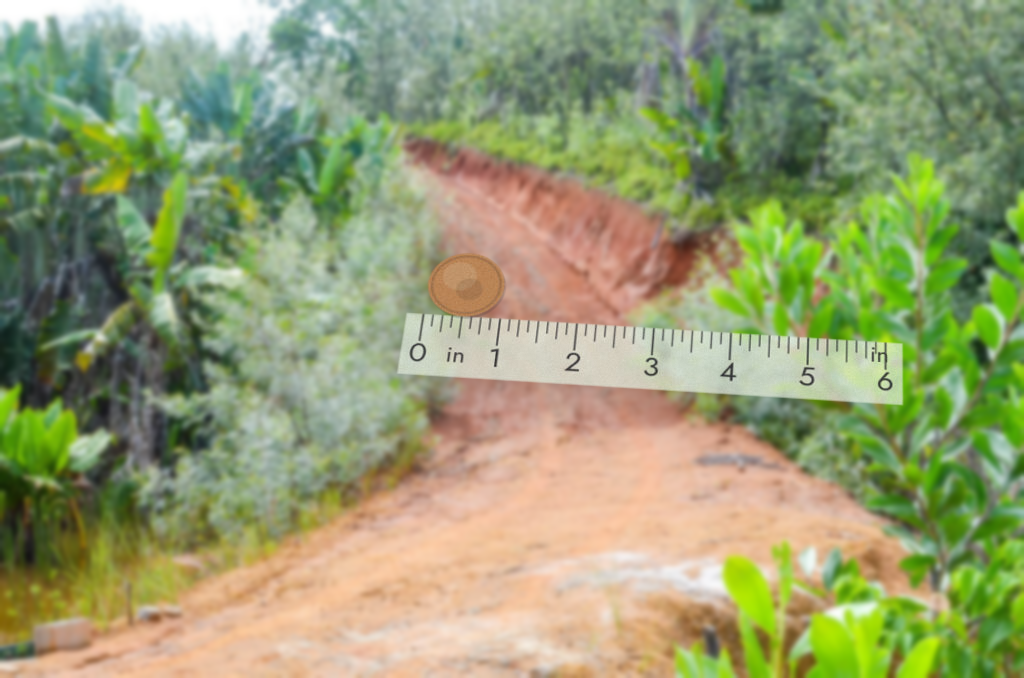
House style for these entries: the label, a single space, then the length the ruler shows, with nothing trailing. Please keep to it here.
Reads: 1 in
